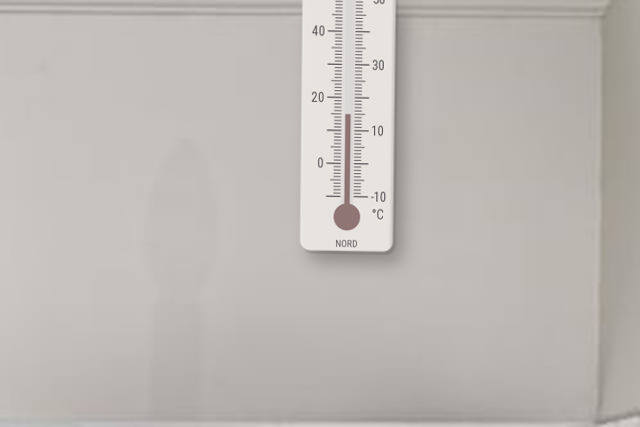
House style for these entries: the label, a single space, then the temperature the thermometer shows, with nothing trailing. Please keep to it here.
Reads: 15 °C
